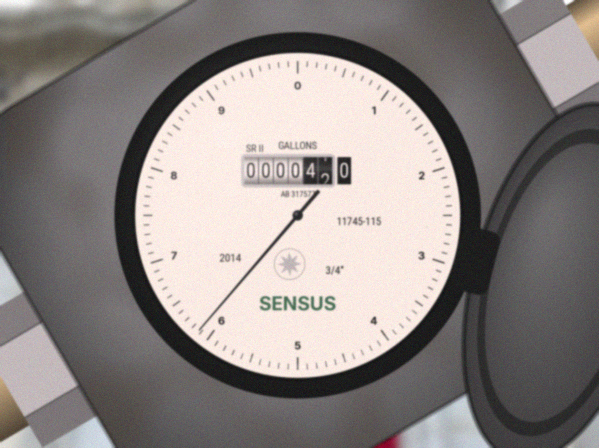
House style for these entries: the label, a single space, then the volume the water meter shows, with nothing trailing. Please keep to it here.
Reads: 416.1 gal
